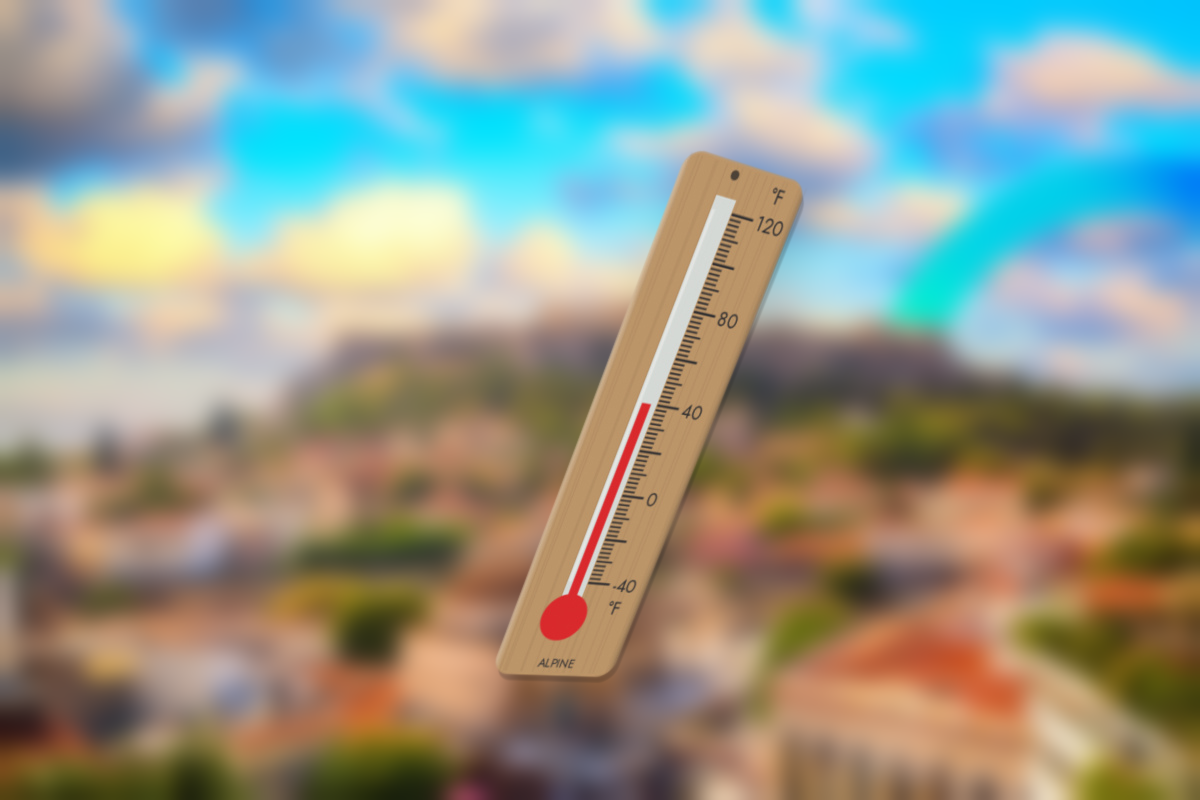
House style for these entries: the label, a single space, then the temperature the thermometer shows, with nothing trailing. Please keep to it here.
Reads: 40 °F
